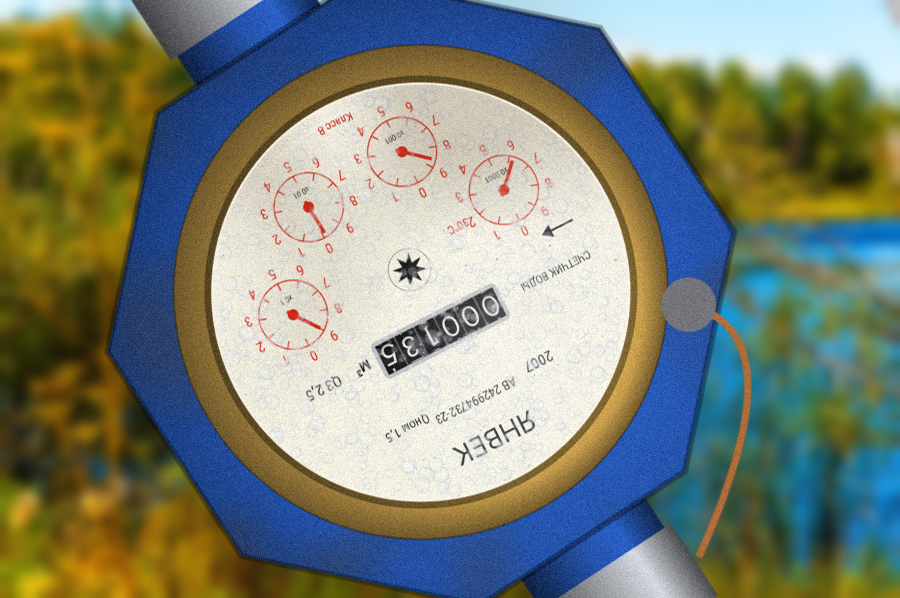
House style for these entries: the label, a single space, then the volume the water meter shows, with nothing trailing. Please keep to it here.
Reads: 134.8986 m³
